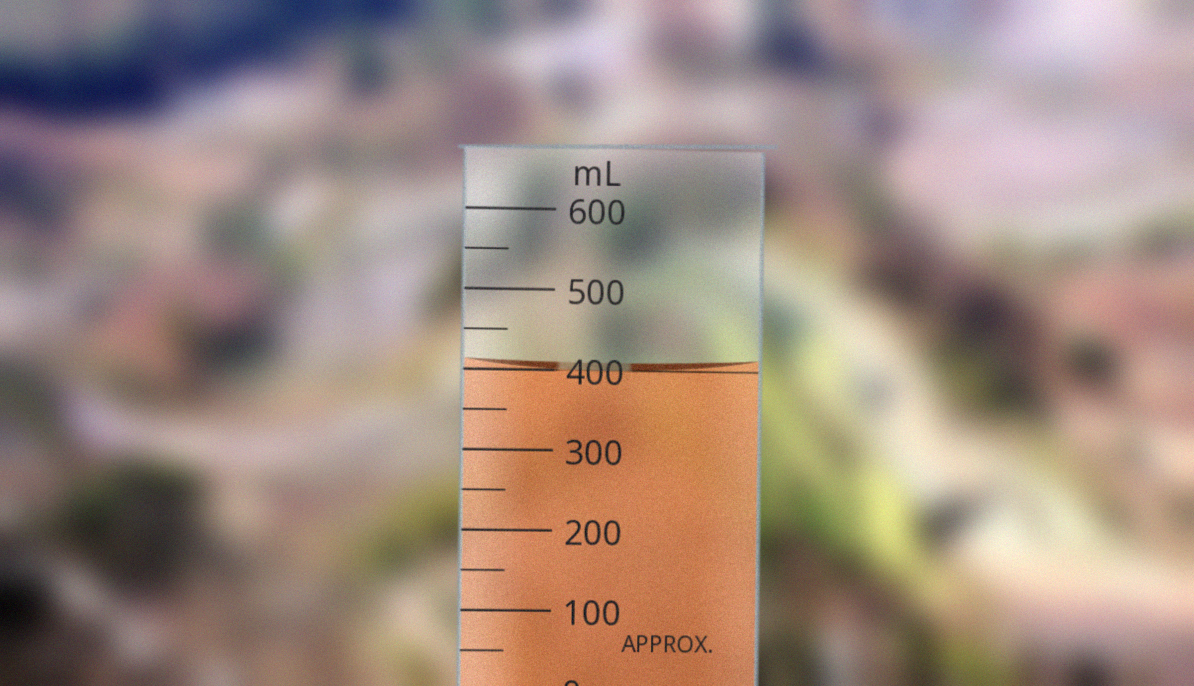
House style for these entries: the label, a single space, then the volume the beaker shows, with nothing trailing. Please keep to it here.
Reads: 400 mL
